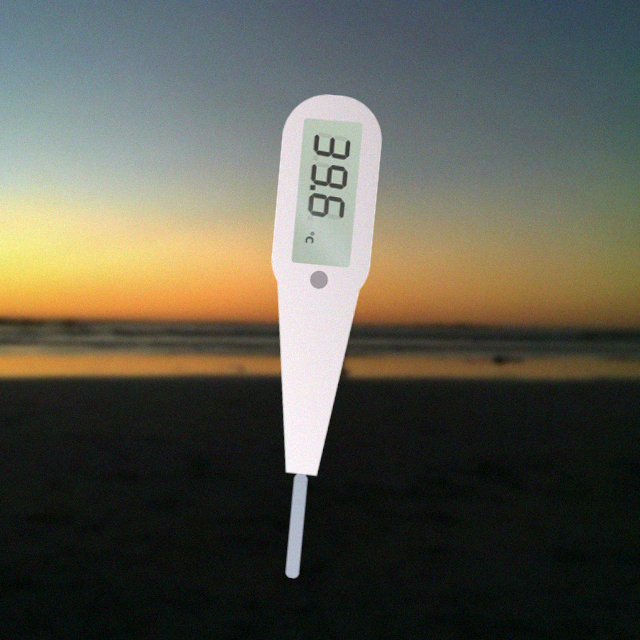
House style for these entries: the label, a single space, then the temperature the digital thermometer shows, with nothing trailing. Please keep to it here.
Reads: 39.6 °C
